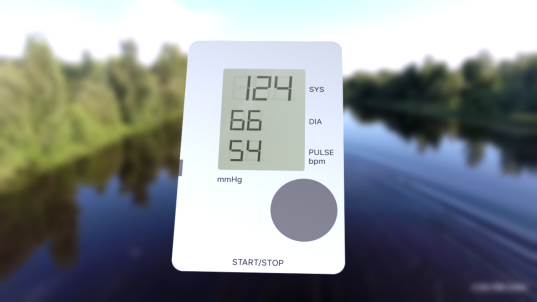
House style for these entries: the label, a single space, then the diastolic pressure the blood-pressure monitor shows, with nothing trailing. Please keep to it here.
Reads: 66 mmHg
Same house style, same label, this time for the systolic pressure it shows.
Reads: 124 mmHg
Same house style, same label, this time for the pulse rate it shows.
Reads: 54 bpm
